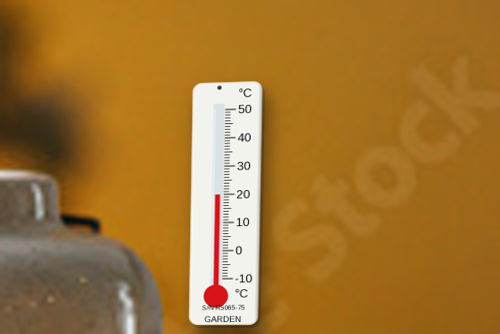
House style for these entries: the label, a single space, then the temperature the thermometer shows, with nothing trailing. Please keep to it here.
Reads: 20 °C
